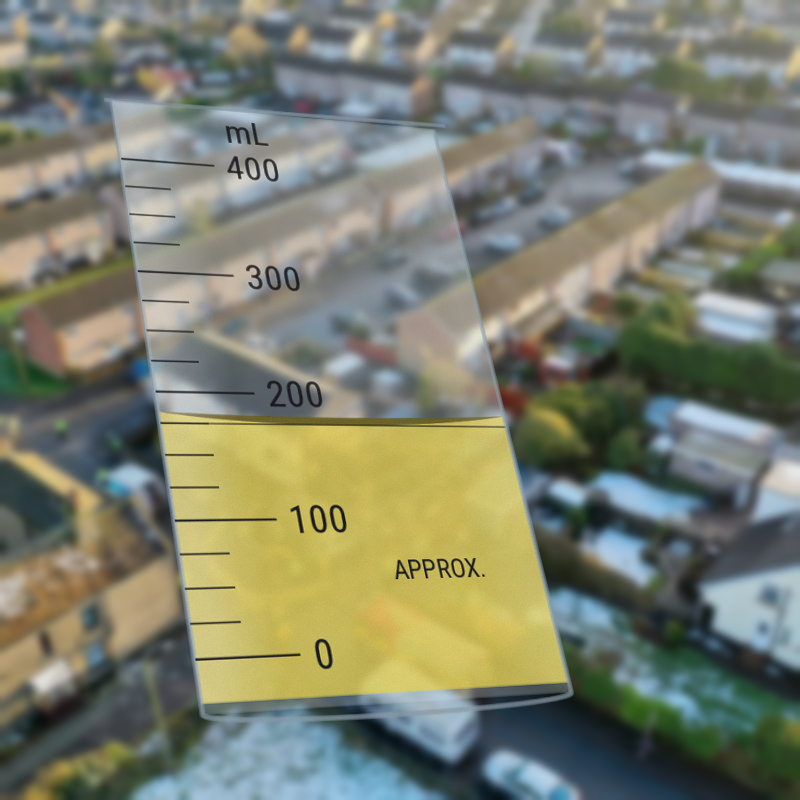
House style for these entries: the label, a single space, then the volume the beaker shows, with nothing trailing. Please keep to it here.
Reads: 175 mL
